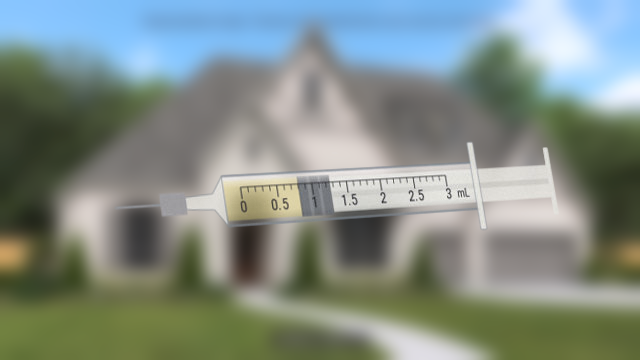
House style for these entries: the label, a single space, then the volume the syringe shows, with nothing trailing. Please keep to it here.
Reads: 0.8 mL
